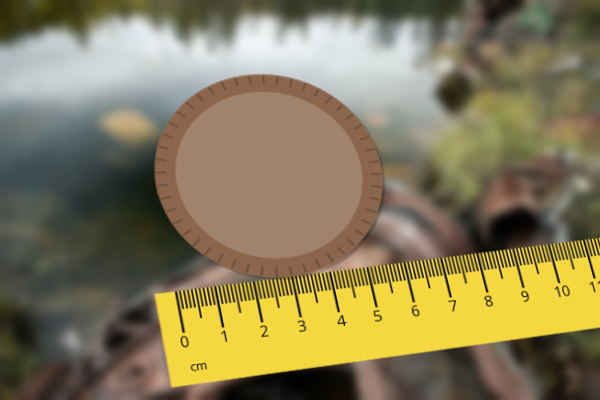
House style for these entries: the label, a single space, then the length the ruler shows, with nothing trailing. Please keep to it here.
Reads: 6 cm
